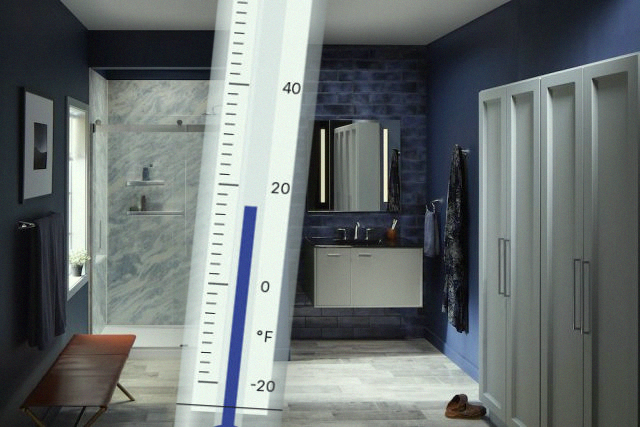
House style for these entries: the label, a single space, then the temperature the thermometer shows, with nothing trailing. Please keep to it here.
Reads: 16 °F
